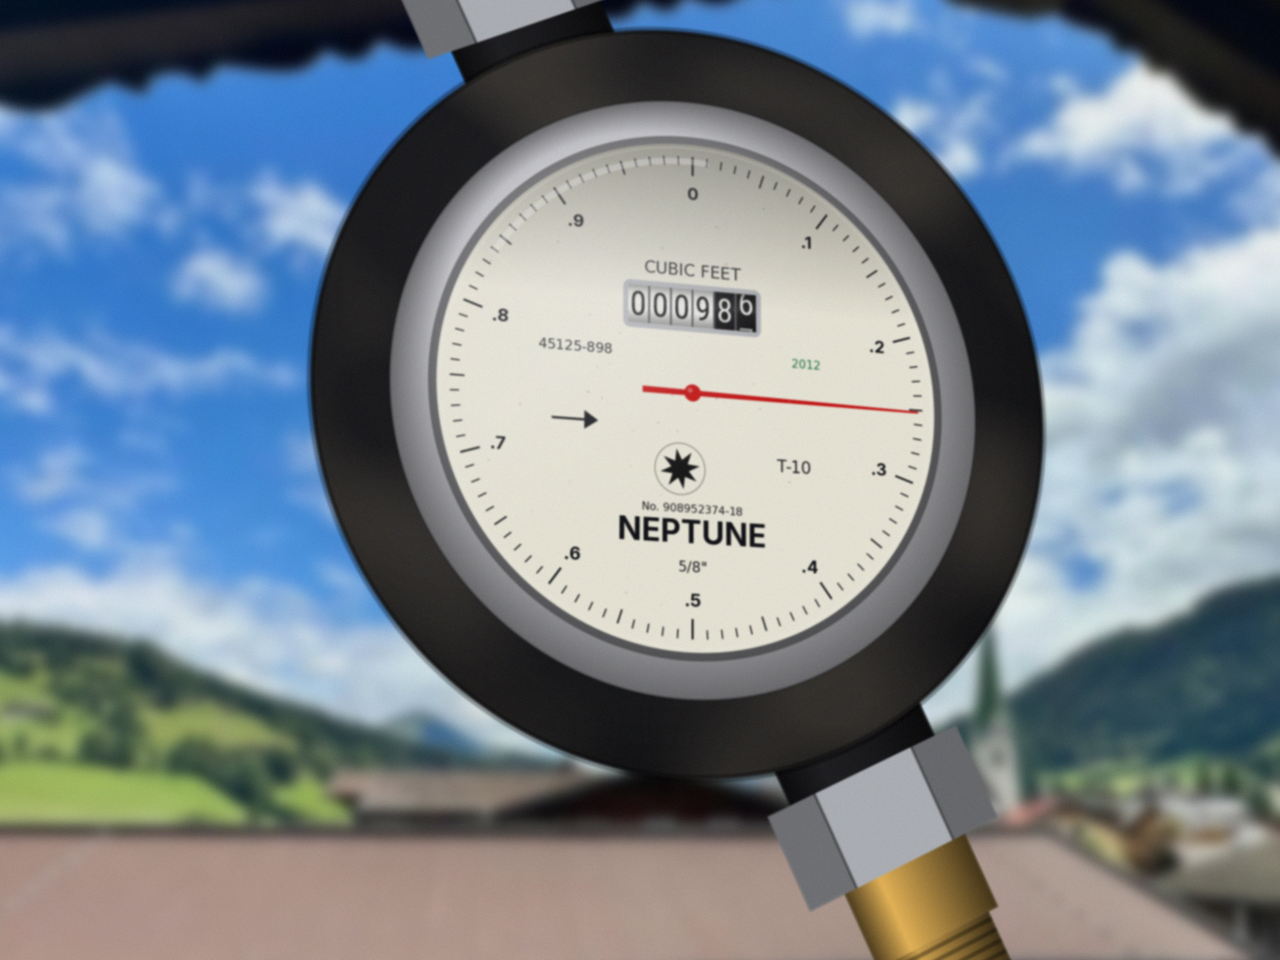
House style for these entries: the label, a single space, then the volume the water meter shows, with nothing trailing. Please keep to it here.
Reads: 986.25 ft³
